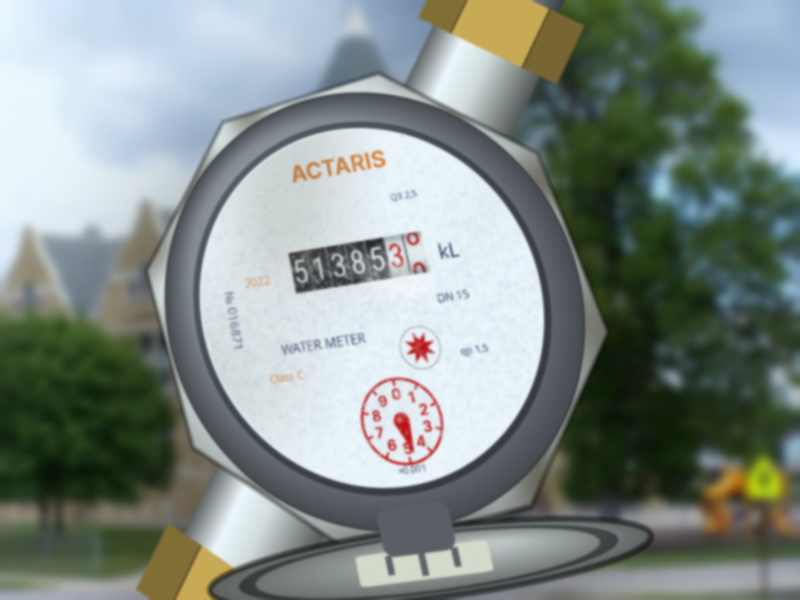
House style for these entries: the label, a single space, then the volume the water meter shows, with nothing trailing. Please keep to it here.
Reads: 51385.384 kL
